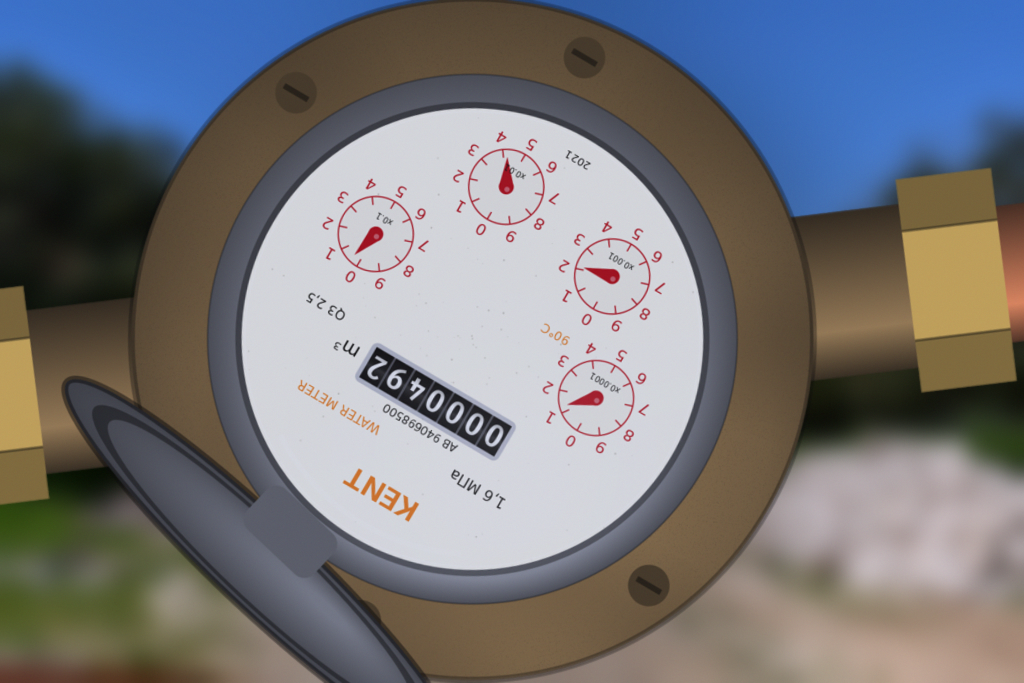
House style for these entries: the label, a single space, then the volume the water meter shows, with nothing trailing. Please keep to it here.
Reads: 492.0421 m³
